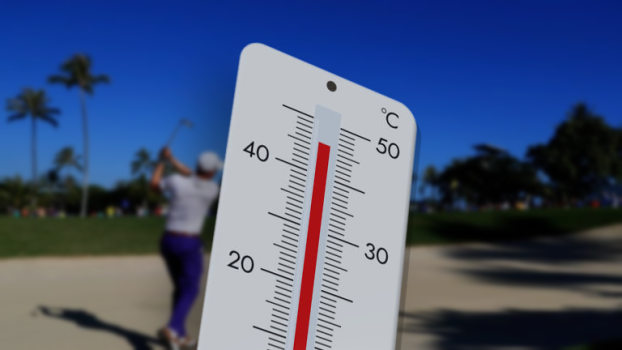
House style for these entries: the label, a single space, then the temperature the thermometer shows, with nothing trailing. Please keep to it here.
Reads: 46 °C
